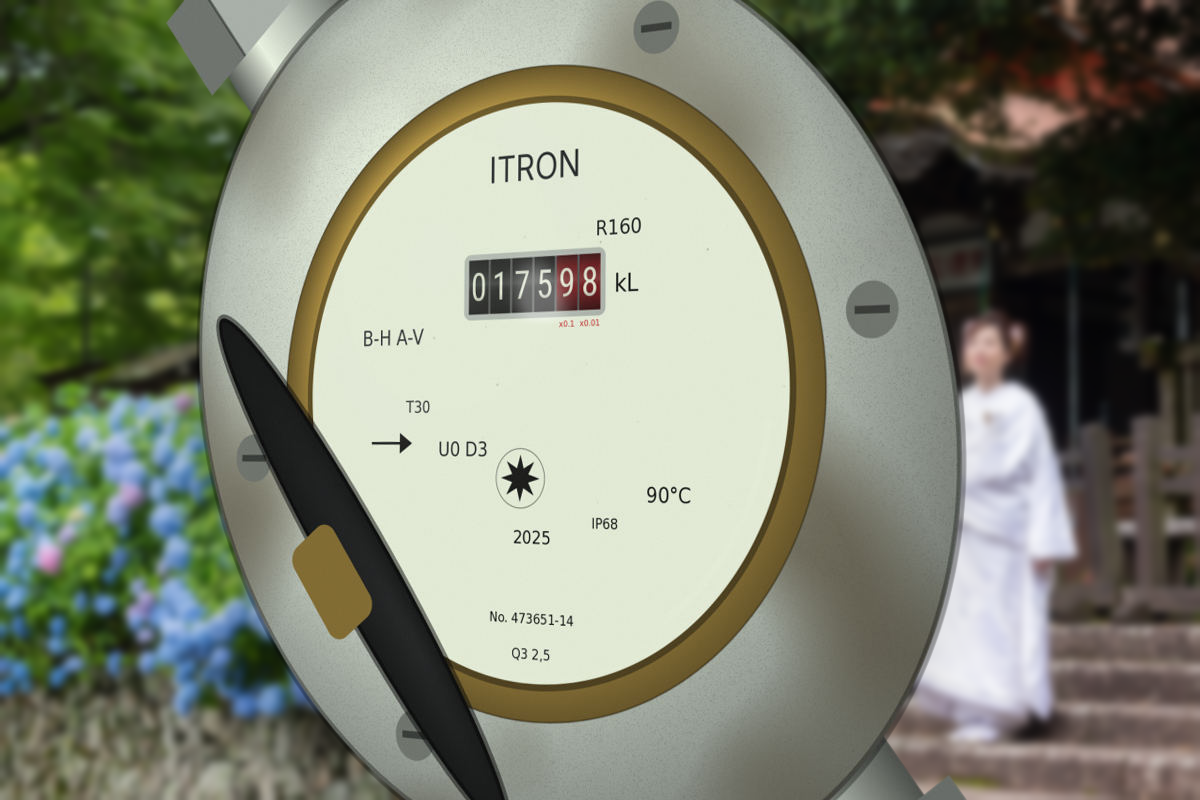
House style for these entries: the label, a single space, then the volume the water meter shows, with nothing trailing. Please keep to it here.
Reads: 175.98 kL
